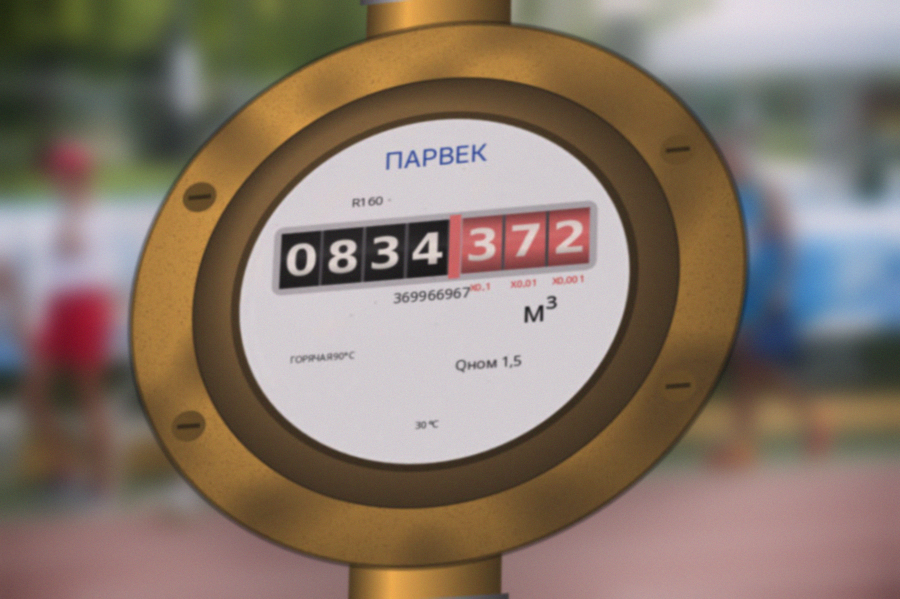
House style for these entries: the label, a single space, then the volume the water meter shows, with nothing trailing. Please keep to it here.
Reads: 834.372 m³
